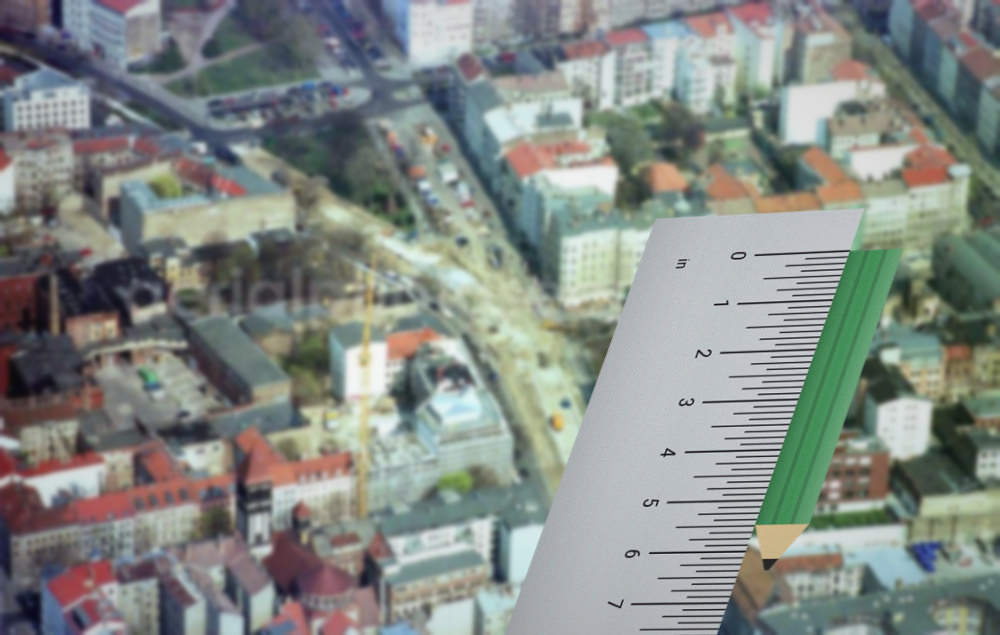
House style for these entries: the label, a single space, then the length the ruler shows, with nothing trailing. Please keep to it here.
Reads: 6.375 in
